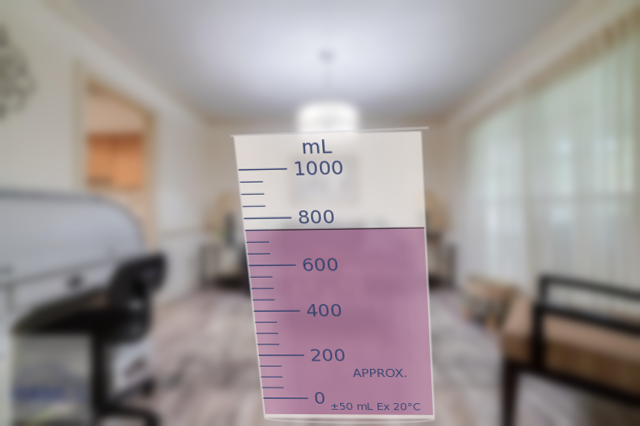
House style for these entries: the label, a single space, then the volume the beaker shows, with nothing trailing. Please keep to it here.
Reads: 750 mL
